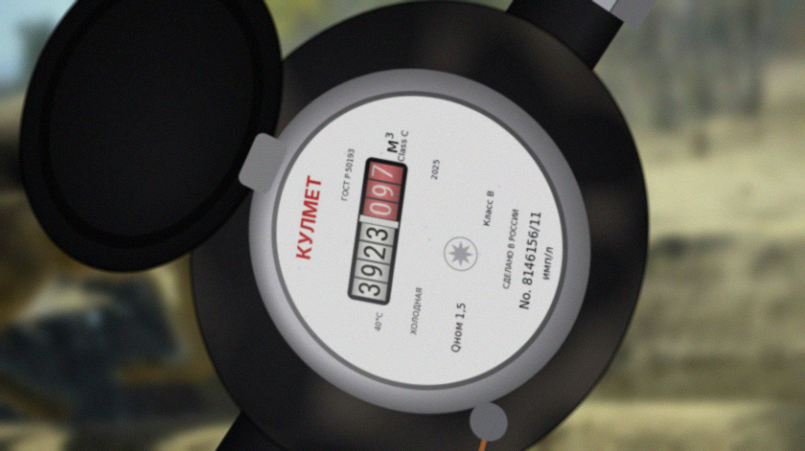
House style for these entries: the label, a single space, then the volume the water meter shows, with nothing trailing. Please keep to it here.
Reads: 3923.097 m³
